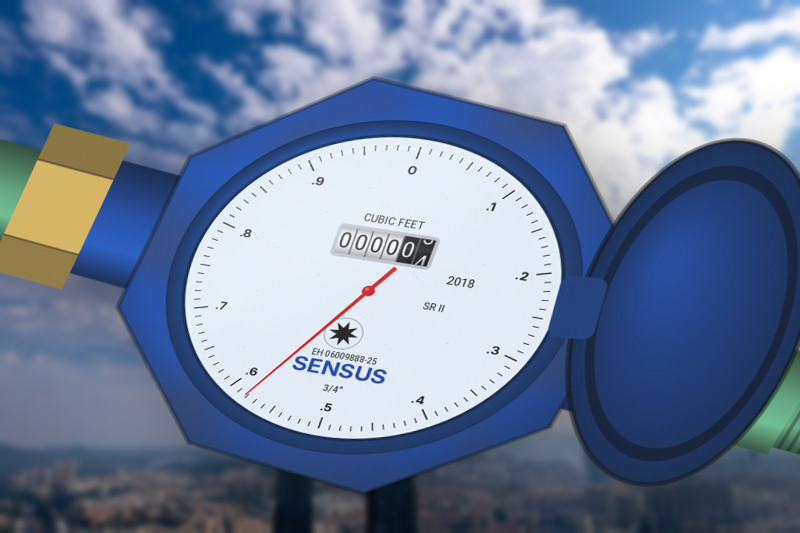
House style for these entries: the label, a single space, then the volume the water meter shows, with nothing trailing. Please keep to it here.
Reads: 3.58 ft³
